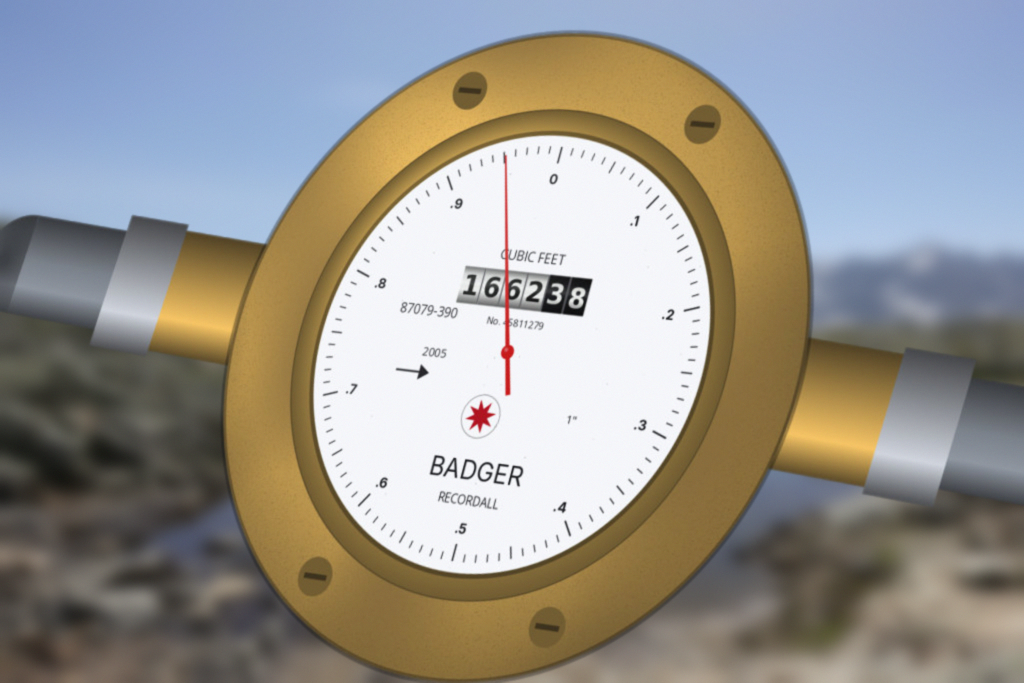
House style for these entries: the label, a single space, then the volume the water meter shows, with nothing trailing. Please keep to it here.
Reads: 166237.95 ft³
